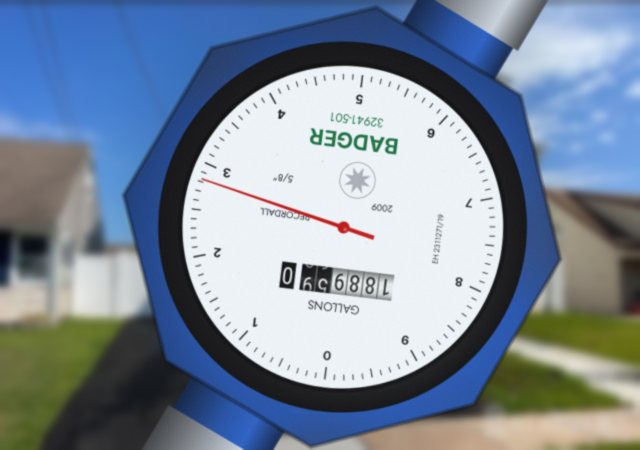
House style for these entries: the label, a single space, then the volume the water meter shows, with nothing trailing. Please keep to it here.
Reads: 1889592.8 gal
